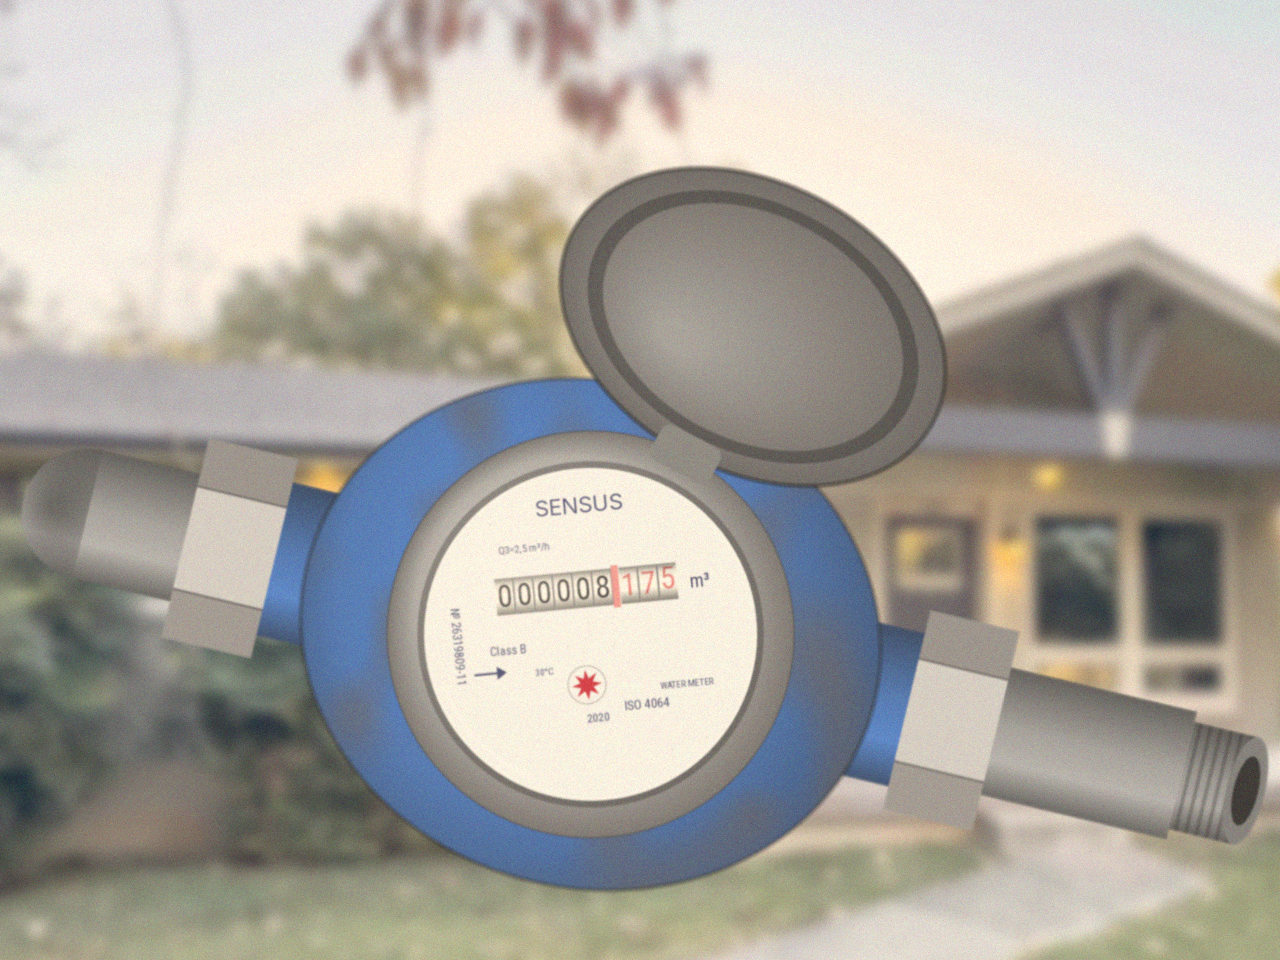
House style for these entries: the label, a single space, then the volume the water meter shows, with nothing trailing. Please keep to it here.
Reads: 8.175 m³
